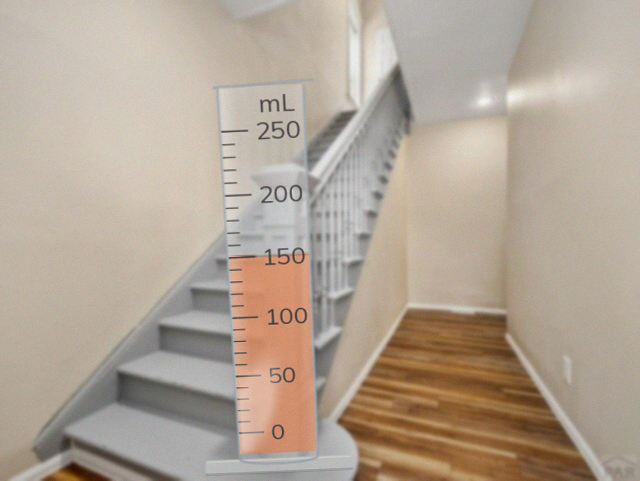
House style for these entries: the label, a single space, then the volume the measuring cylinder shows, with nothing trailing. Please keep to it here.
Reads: 150 mL
